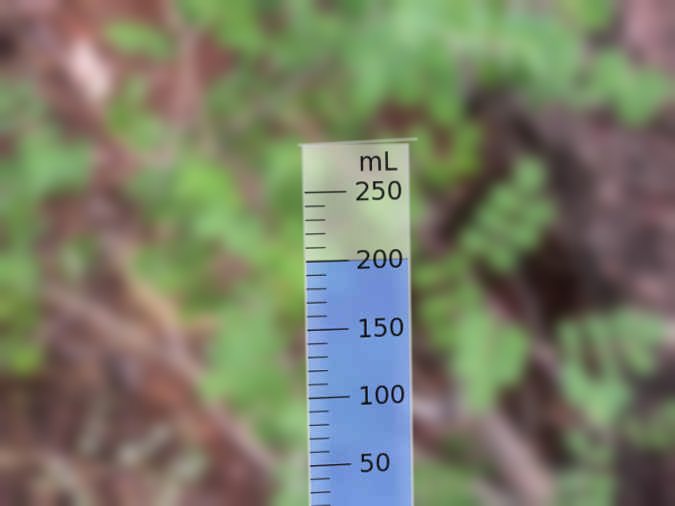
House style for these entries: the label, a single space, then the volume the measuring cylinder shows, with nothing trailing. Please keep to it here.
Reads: 200 mL
